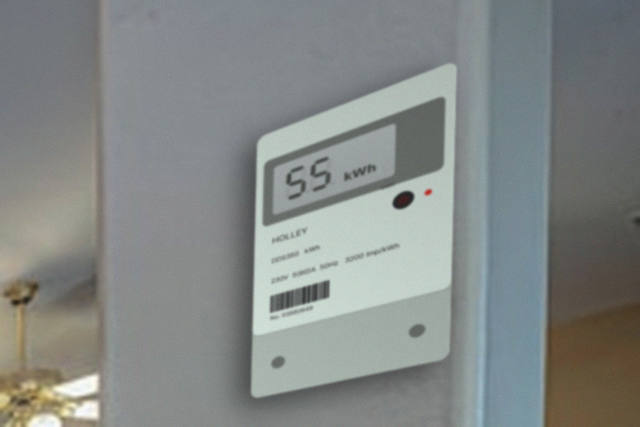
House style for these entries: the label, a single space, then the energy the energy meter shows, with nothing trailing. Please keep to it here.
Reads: 55 kWh
